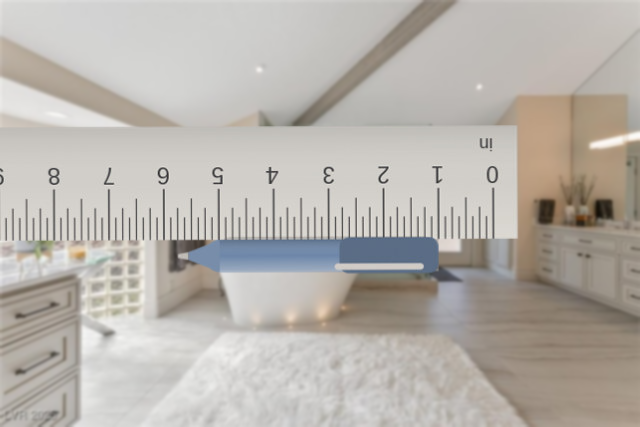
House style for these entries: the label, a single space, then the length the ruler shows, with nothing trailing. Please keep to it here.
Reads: 4.75 in
